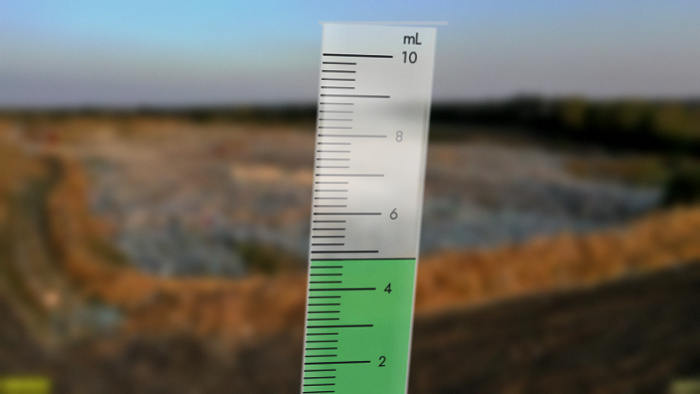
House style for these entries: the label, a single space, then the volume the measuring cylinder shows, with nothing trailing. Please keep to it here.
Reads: 4.8 mL
